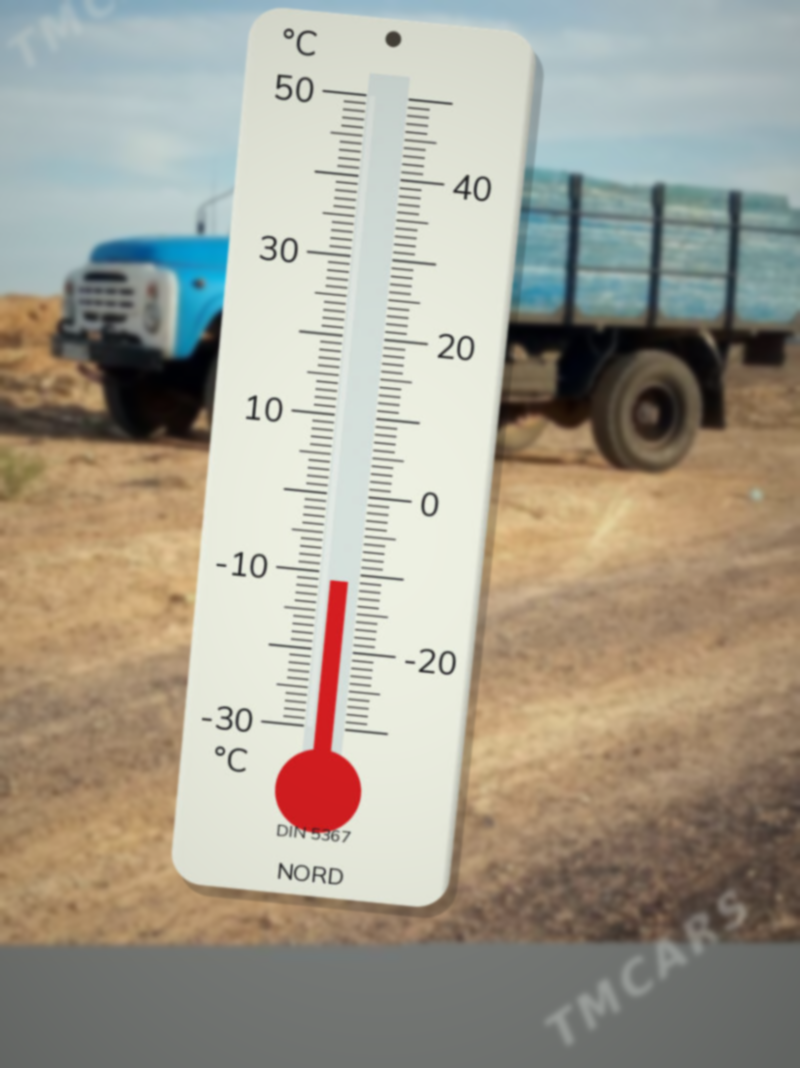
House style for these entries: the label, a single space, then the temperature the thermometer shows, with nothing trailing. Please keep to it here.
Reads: -11 °C
